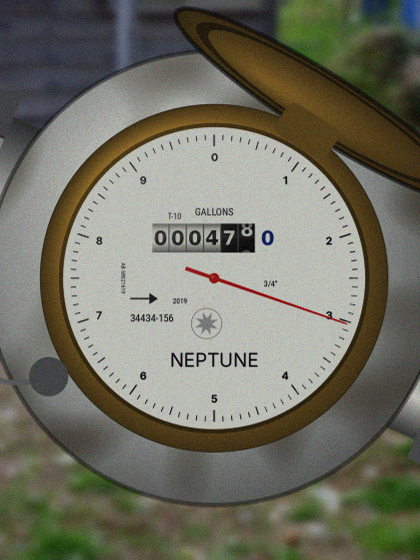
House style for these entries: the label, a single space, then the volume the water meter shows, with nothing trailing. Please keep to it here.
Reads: 4783.0 gal
